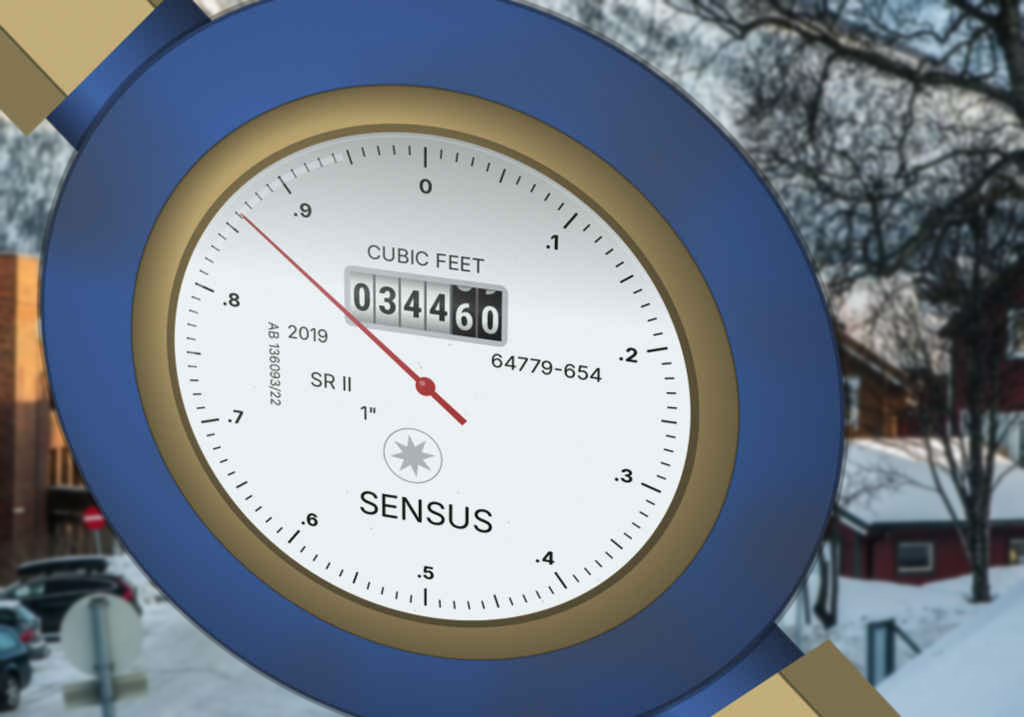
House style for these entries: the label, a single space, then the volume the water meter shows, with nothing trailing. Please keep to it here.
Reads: 34459.86 ft³
